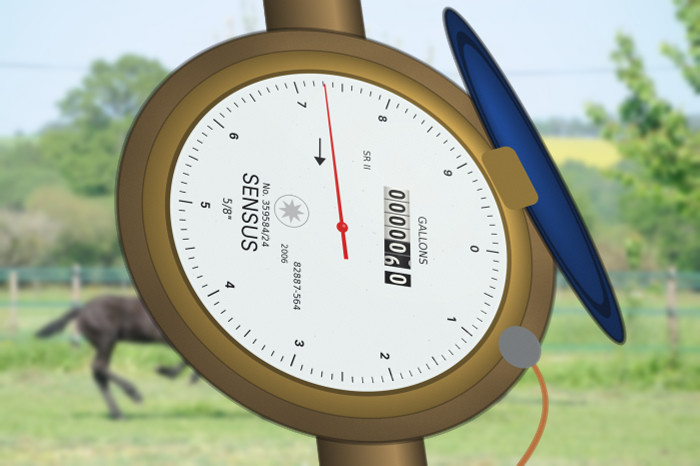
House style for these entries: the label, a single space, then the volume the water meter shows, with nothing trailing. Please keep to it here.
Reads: 57.3 gal
